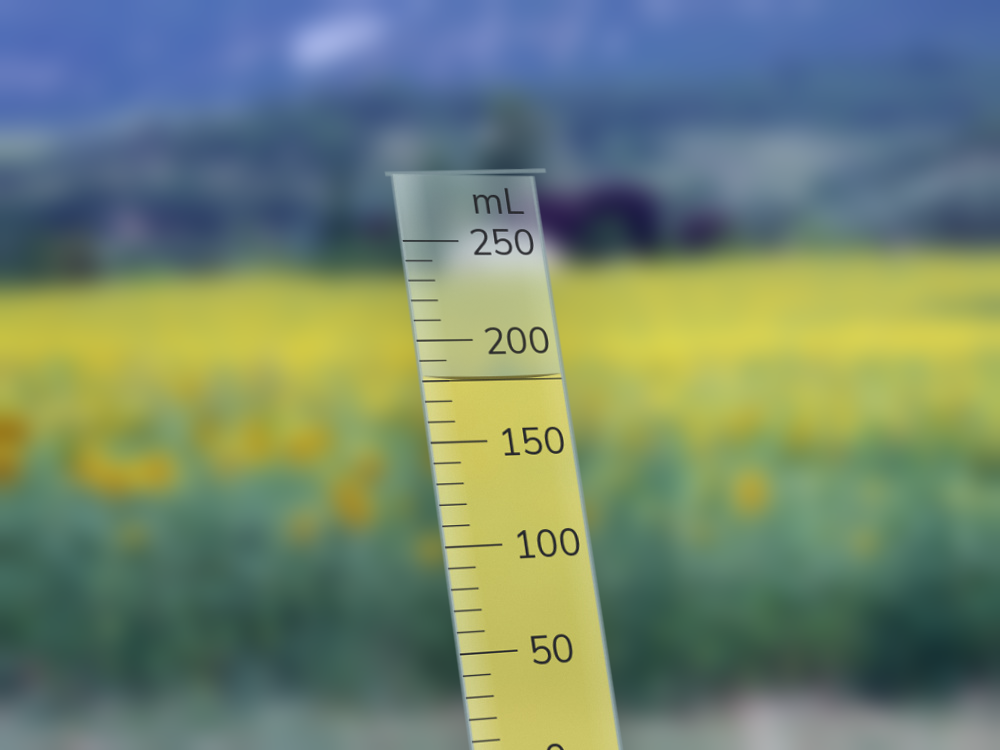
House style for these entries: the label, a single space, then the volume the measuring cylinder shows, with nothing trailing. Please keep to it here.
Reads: 180 mL
